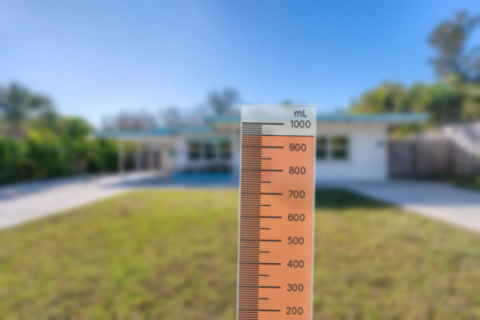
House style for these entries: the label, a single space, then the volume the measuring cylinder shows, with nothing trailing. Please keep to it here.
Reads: 950 mL
